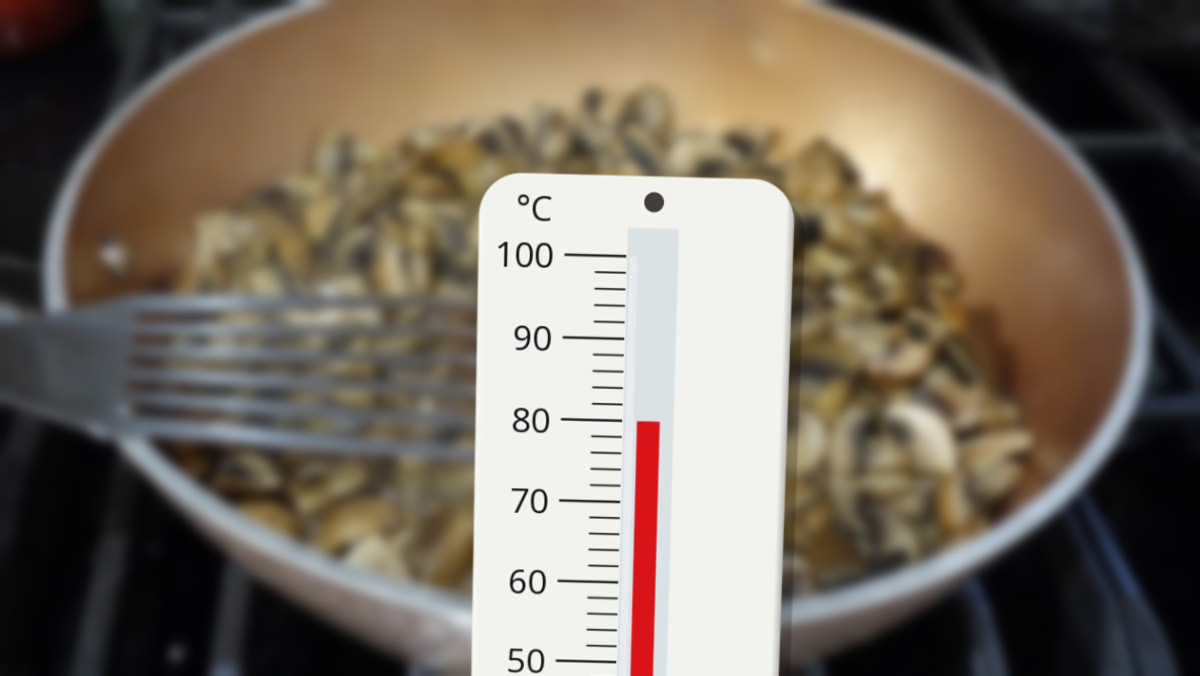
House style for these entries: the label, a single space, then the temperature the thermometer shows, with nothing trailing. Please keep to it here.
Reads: 80 °C
